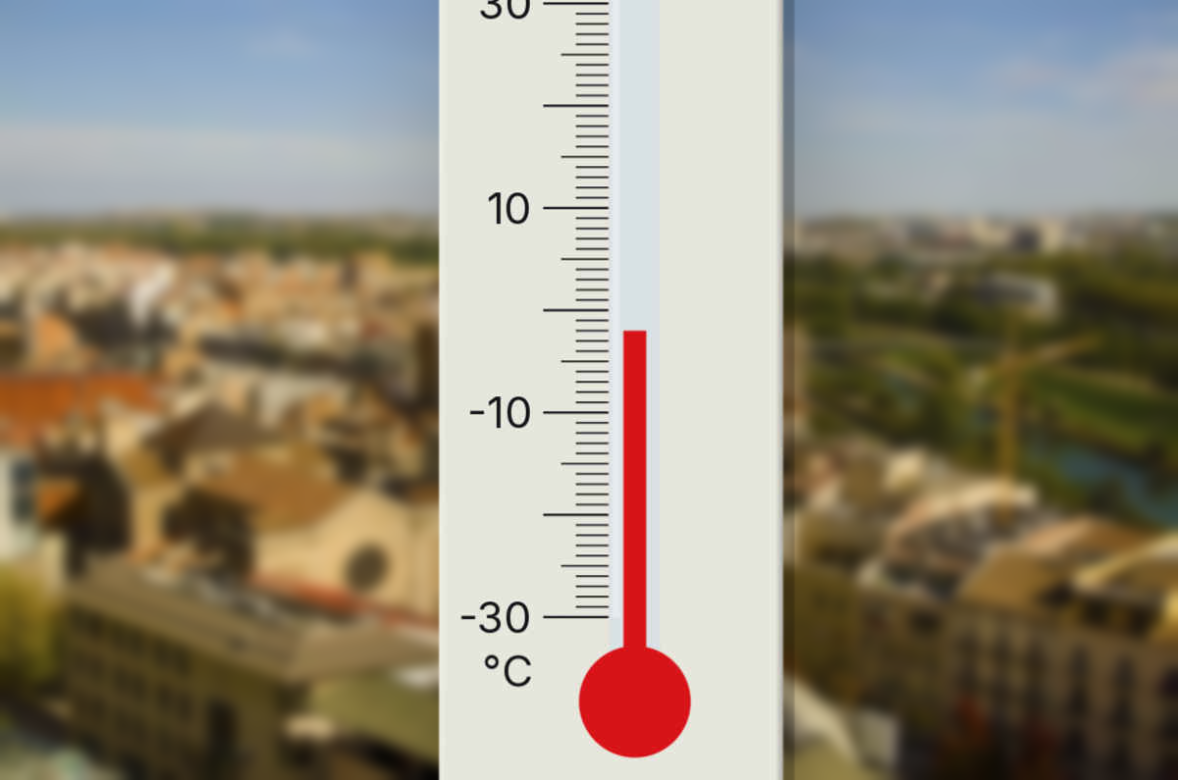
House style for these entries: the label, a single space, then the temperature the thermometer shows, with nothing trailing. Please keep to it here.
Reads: -2 °C
